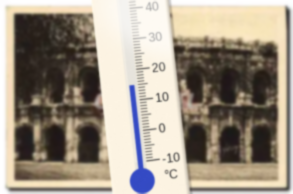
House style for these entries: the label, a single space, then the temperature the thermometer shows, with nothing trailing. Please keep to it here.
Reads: 15 °C
